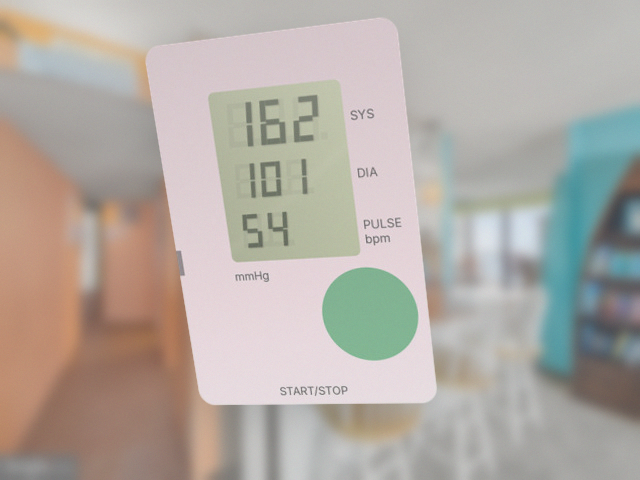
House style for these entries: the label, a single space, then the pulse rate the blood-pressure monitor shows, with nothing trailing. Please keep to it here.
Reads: 54 bpm
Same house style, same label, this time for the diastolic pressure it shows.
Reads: 101 mmHg
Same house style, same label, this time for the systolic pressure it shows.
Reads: 162 mmHg
